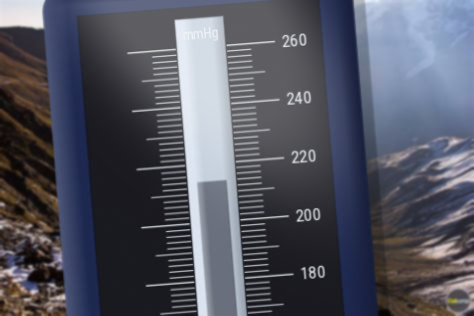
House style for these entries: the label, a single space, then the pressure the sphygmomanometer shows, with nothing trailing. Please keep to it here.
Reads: 214 mmHg
